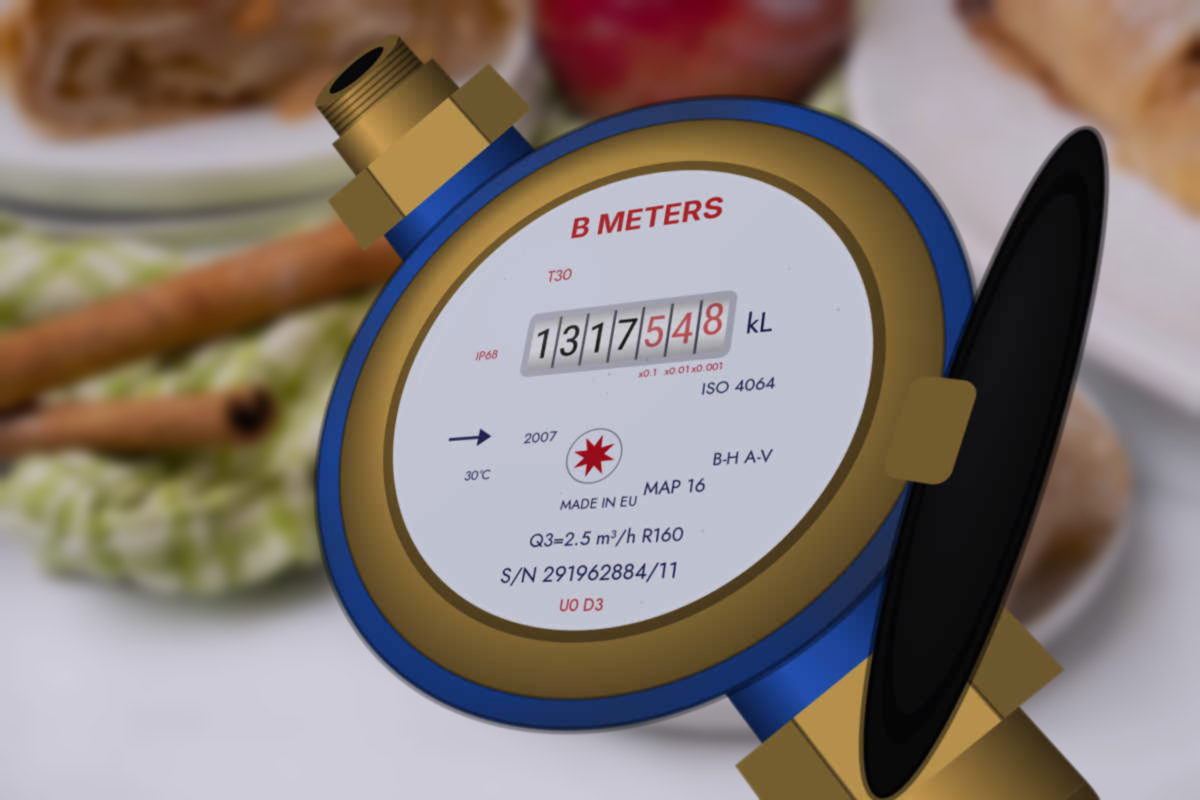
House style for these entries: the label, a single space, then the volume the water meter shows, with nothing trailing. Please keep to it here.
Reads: 1317.548 kL
